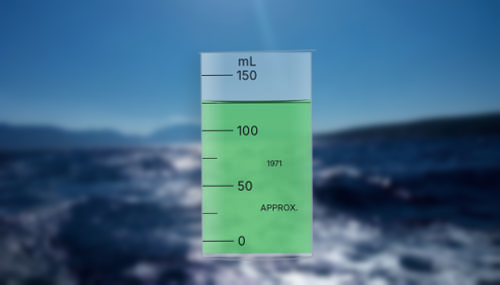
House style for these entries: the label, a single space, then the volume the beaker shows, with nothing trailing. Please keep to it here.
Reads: 125 mL
